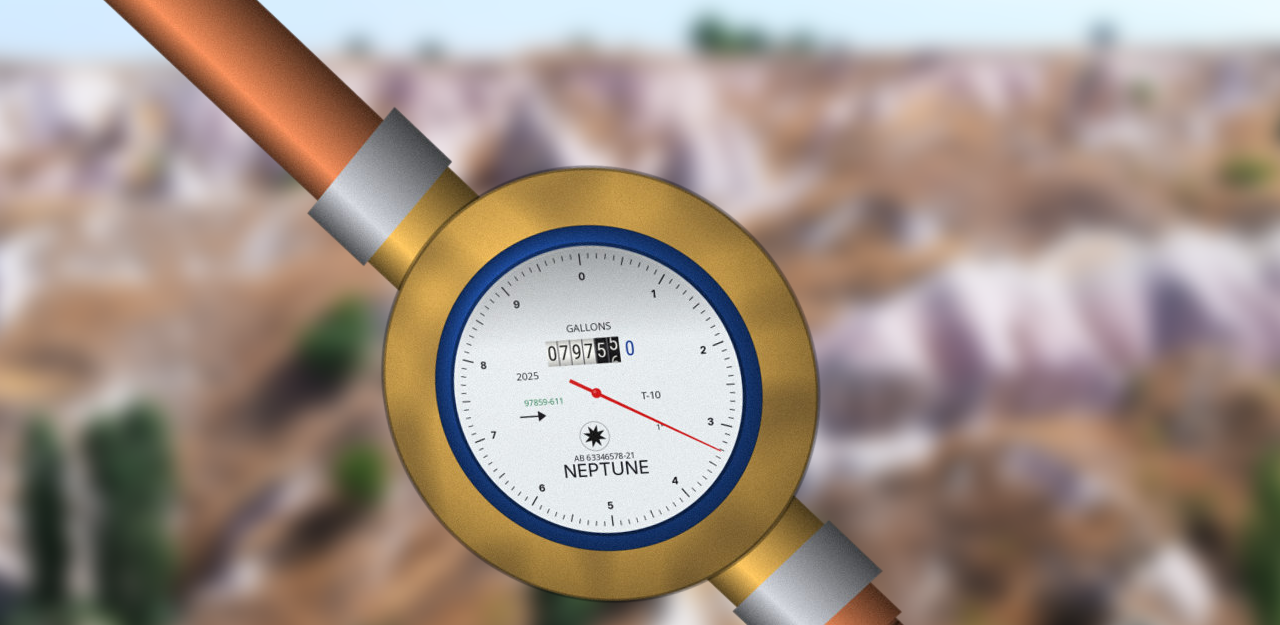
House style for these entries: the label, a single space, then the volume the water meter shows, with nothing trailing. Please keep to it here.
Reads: 797553.3 gal
